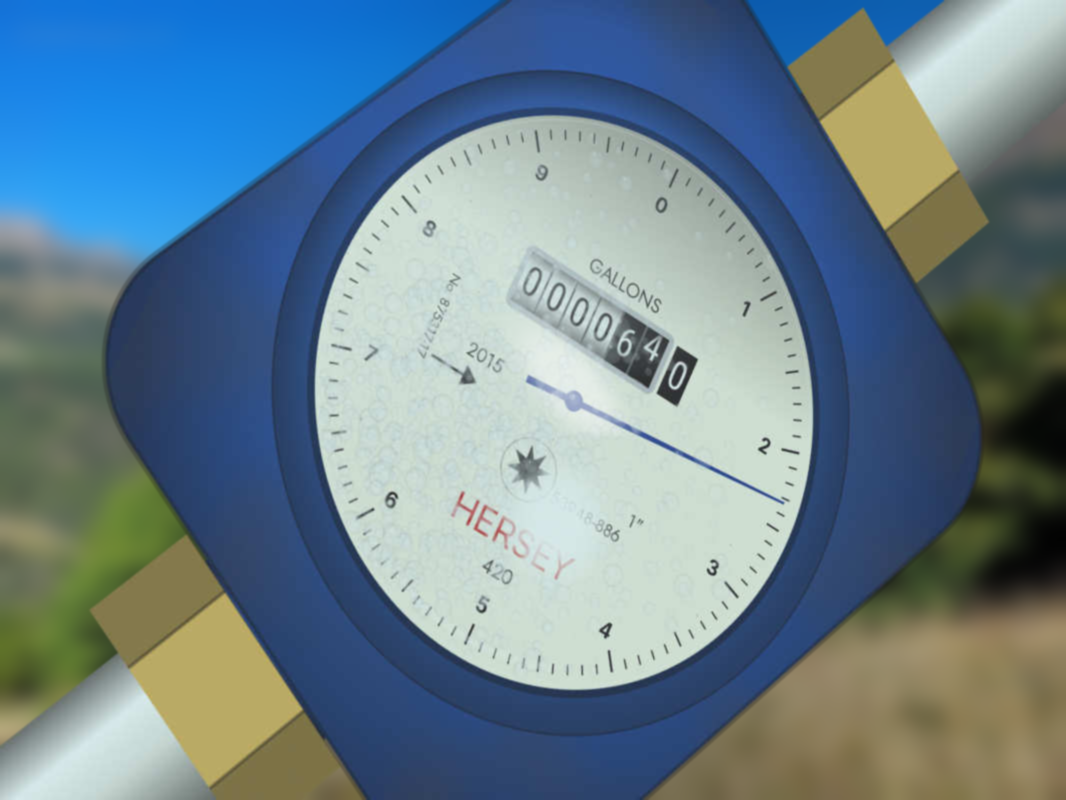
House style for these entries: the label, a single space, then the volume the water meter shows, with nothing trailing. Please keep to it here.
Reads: 642.3 gal
